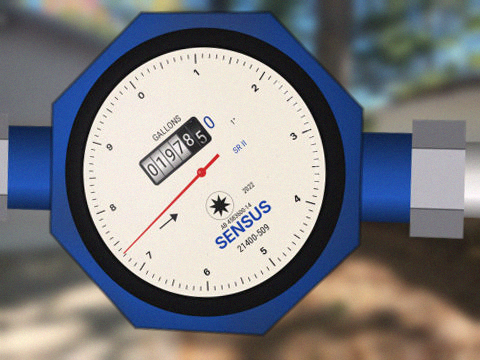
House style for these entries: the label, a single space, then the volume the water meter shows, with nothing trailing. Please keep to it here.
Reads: 197847.3 gal
